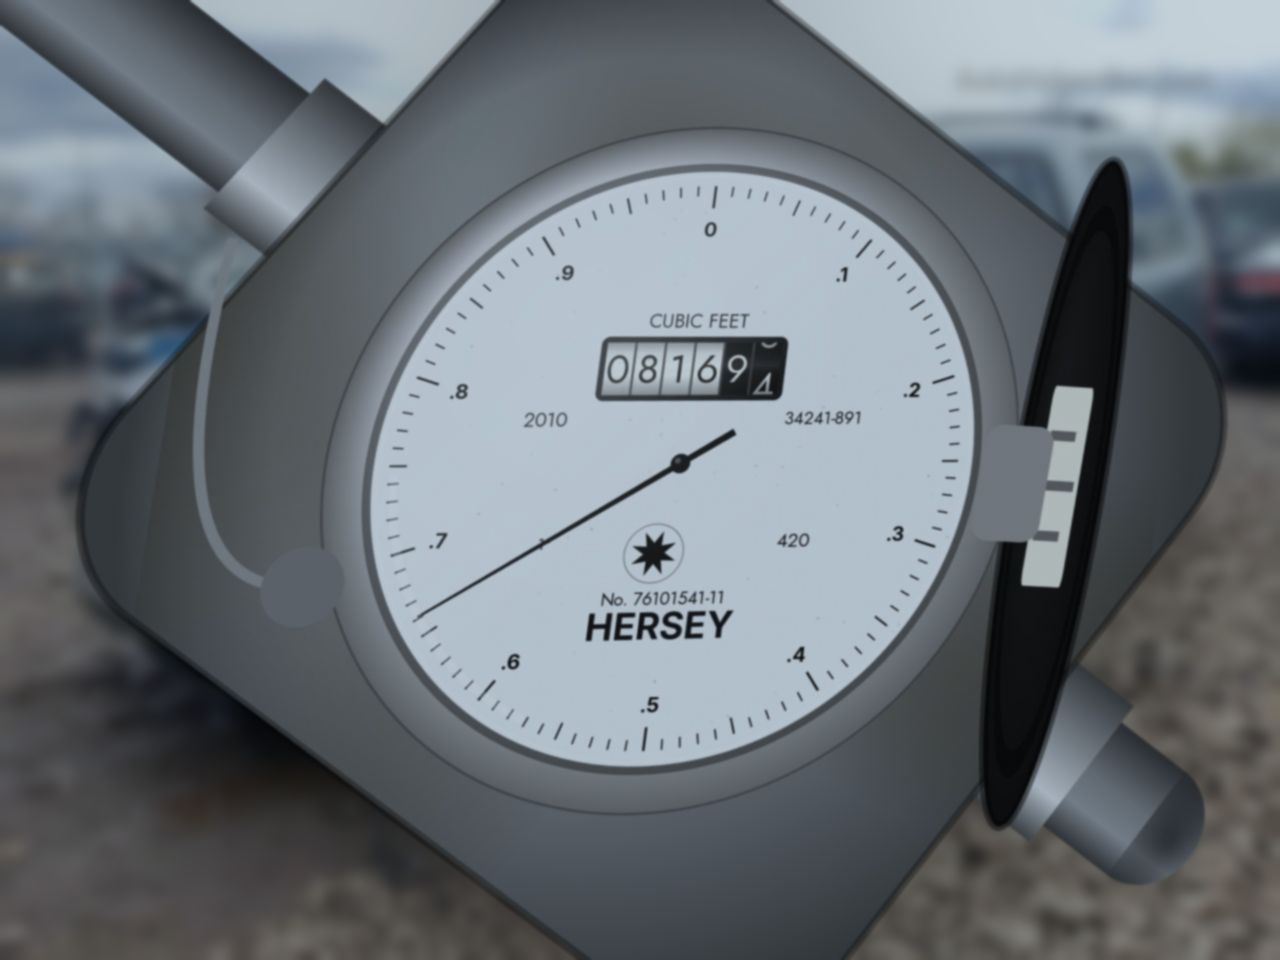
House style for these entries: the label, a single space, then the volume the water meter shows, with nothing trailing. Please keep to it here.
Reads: 81693.66 ft³
